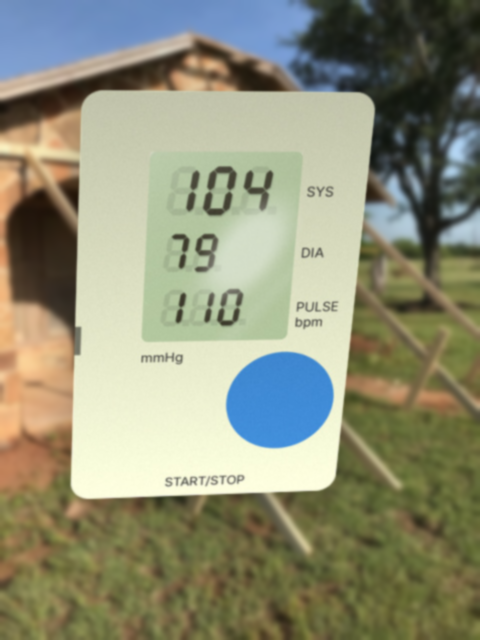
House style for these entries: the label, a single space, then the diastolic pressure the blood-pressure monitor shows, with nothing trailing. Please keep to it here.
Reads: 79 mmHg
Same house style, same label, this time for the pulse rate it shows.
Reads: 110 bpm
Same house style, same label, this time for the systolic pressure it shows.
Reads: 104 mmHg
